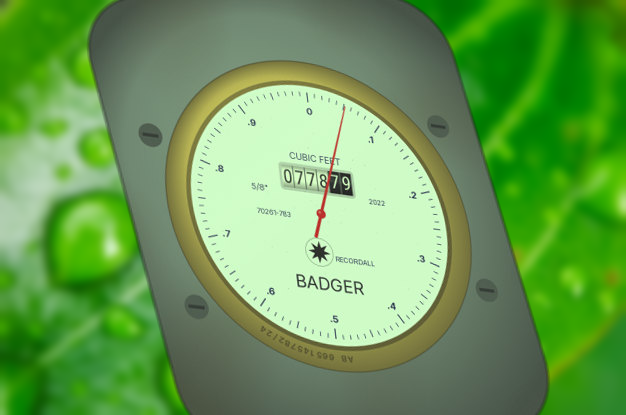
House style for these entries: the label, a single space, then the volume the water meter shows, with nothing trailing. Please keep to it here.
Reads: 77879.05 ft³
